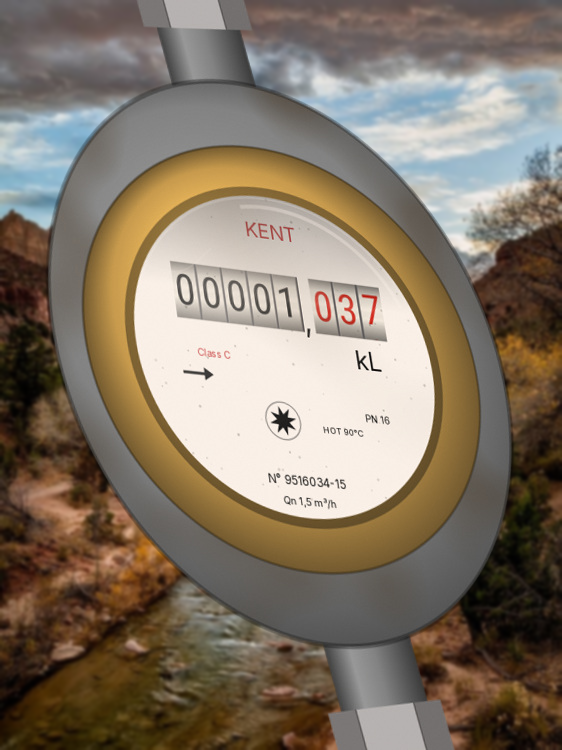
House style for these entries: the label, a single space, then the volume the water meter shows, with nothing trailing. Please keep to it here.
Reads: 1.037 kL
